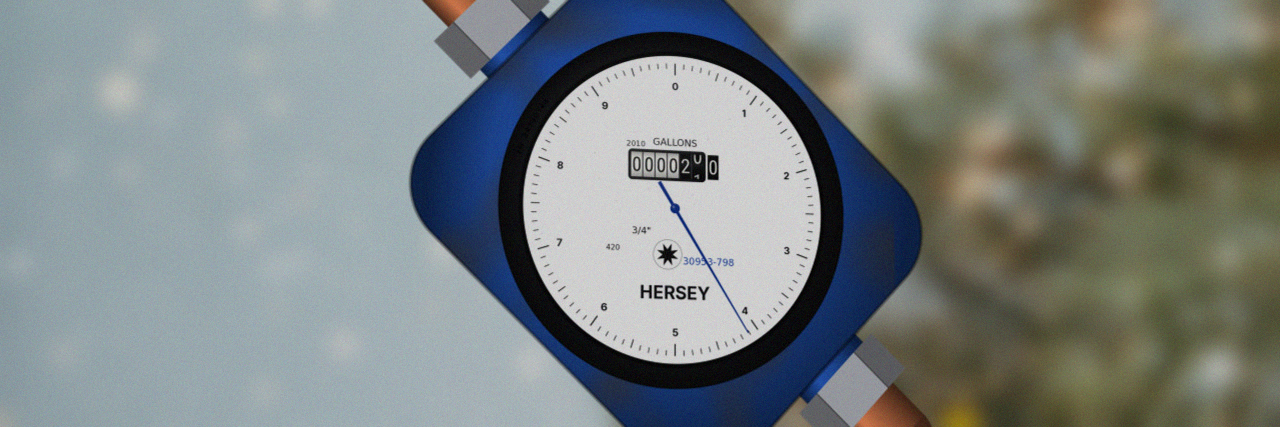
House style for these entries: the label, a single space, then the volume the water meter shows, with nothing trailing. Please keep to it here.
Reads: 204.1 gal
